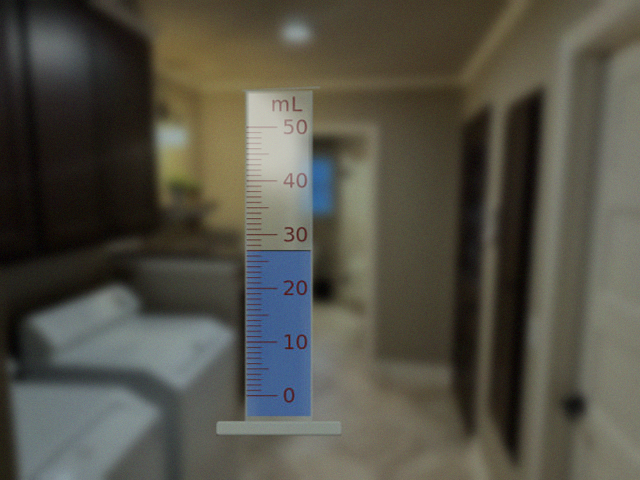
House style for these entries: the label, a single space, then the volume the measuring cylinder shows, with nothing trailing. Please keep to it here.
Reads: 27 mL
